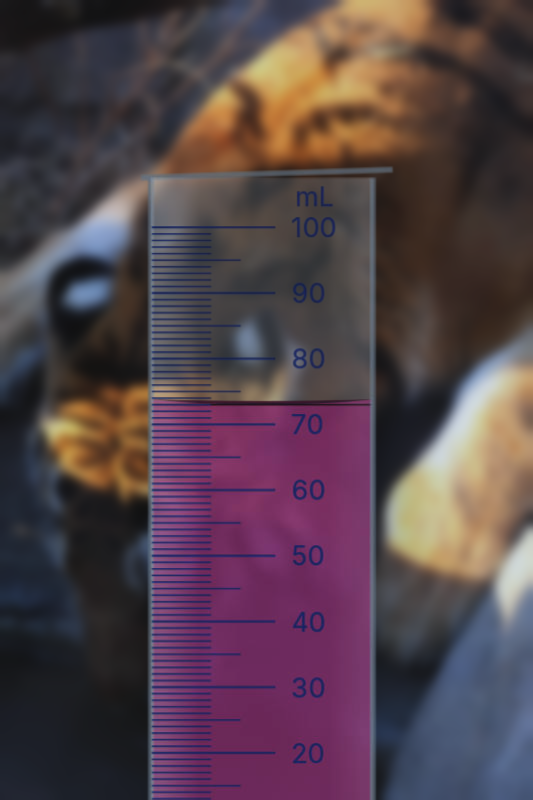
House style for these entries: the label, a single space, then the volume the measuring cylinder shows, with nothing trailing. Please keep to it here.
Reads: 73 mL
